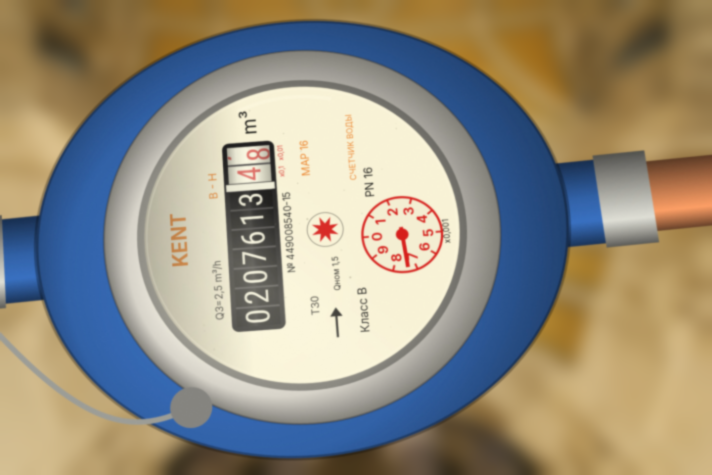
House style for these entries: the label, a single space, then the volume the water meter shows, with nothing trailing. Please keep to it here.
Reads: 207613.477 m³
